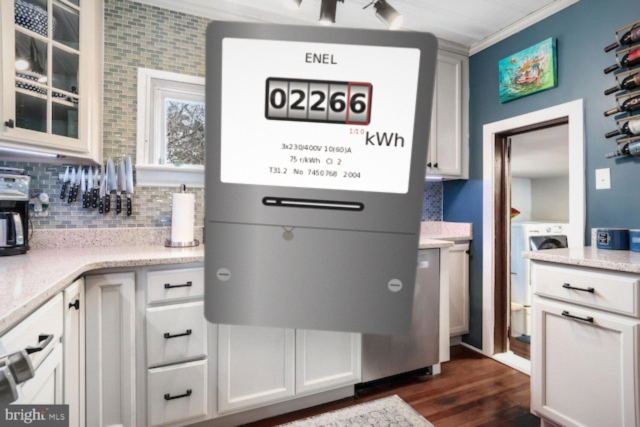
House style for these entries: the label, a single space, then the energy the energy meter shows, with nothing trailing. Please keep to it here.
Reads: 226.6 kWh
